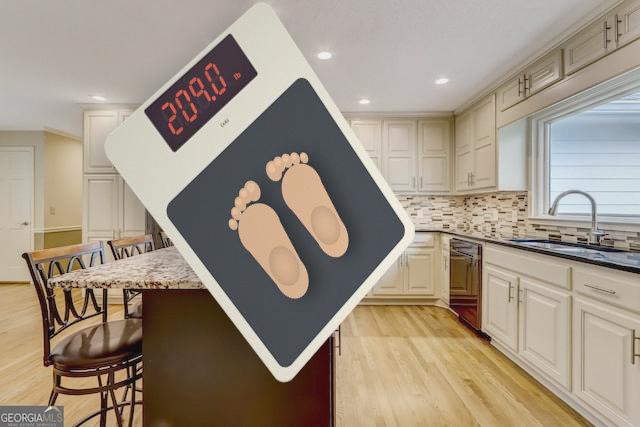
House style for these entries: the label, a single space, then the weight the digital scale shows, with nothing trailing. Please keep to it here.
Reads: 209.0 lb
